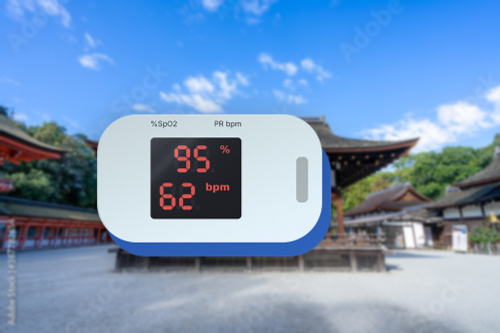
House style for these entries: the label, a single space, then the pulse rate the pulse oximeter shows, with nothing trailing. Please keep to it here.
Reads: 62 bpm
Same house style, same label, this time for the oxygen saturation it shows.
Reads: 95 %
